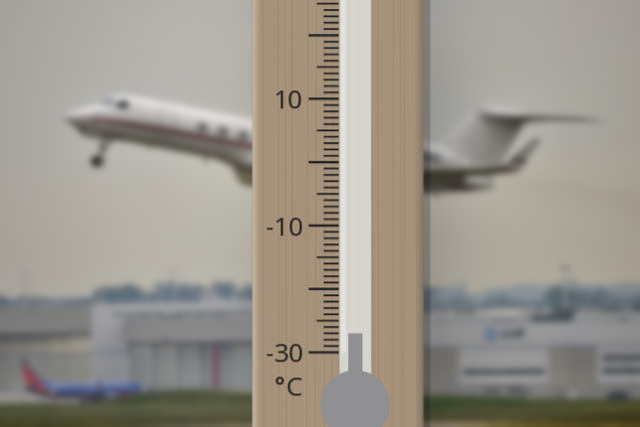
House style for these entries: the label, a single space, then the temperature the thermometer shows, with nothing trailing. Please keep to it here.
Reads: -27 °C
